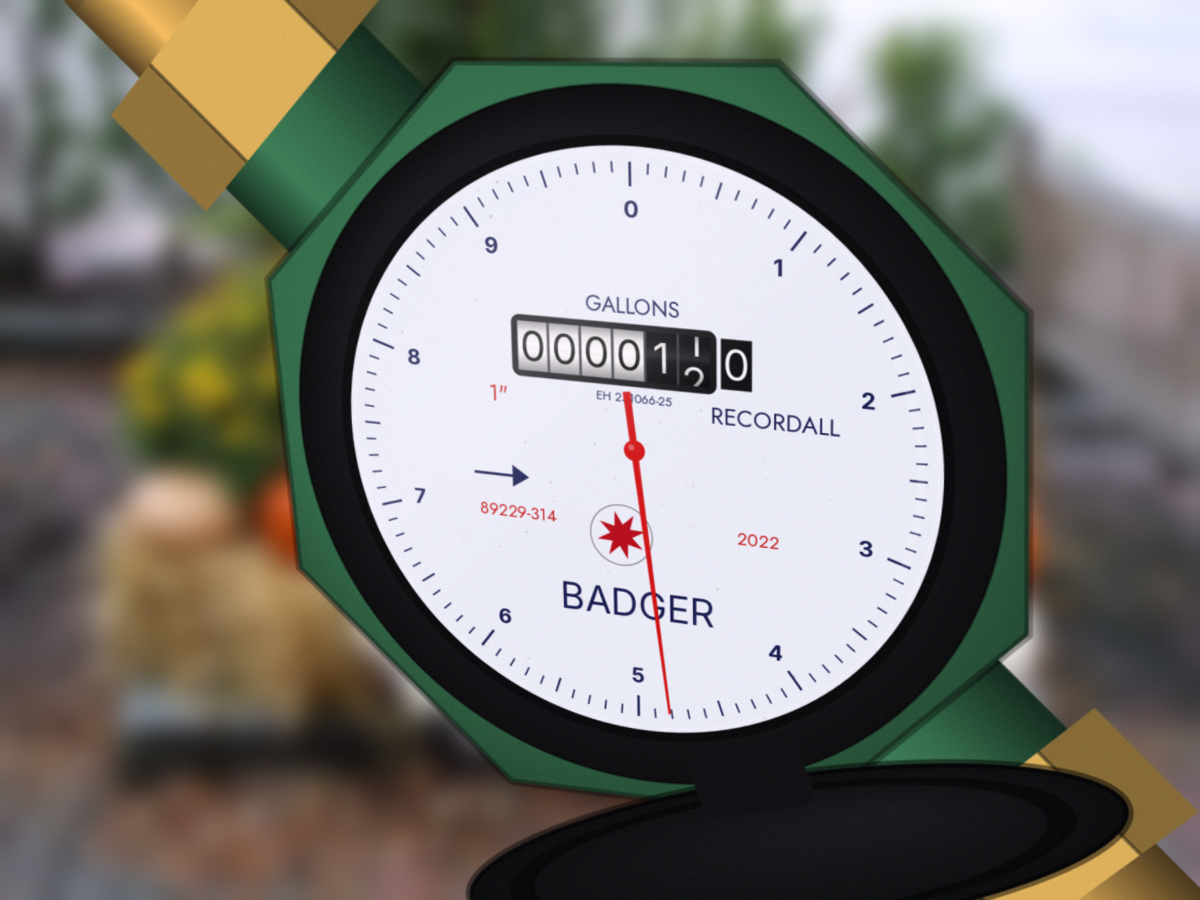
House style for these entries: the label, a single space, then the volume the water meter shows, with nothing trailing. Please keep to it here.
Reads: 114.8 gal
